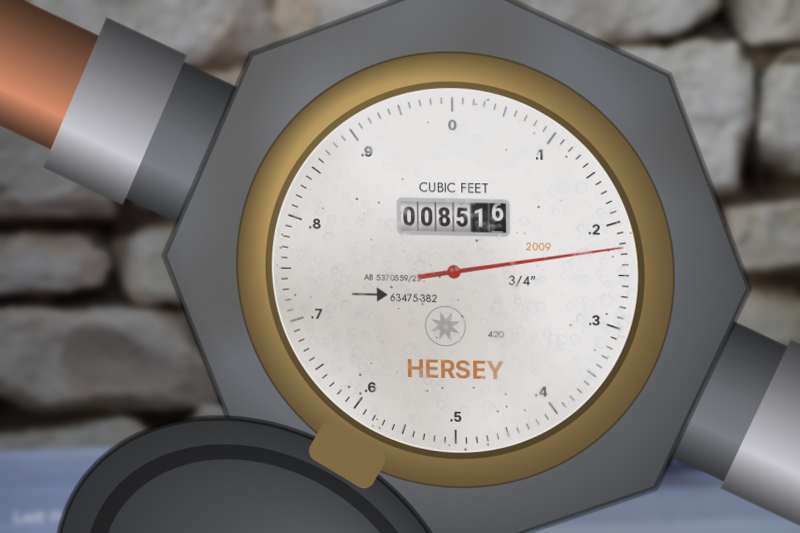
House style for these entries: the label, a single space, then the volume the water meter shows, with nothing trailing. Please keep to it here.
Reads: 8516.22 ft³
